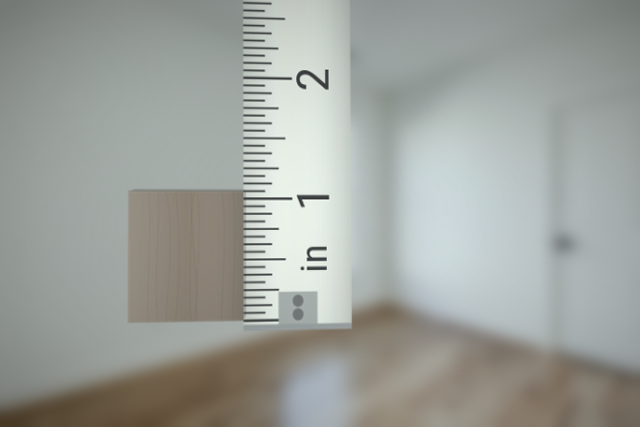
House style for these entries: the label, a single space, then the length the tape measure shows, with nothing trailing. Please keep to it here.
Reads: 1.0625 in
